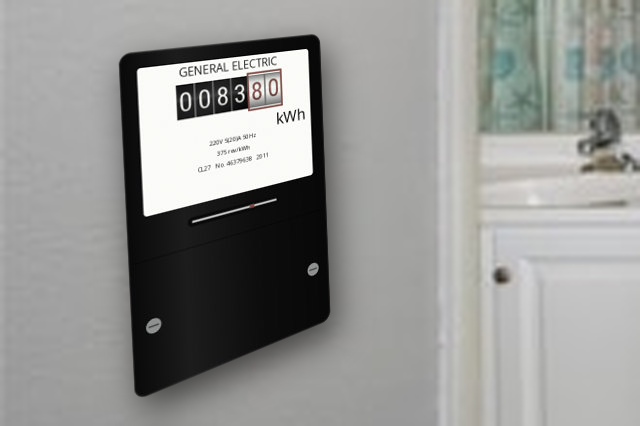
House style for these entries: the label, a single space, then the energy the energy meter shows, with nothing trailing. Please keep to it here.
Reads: 83.80 kWh
